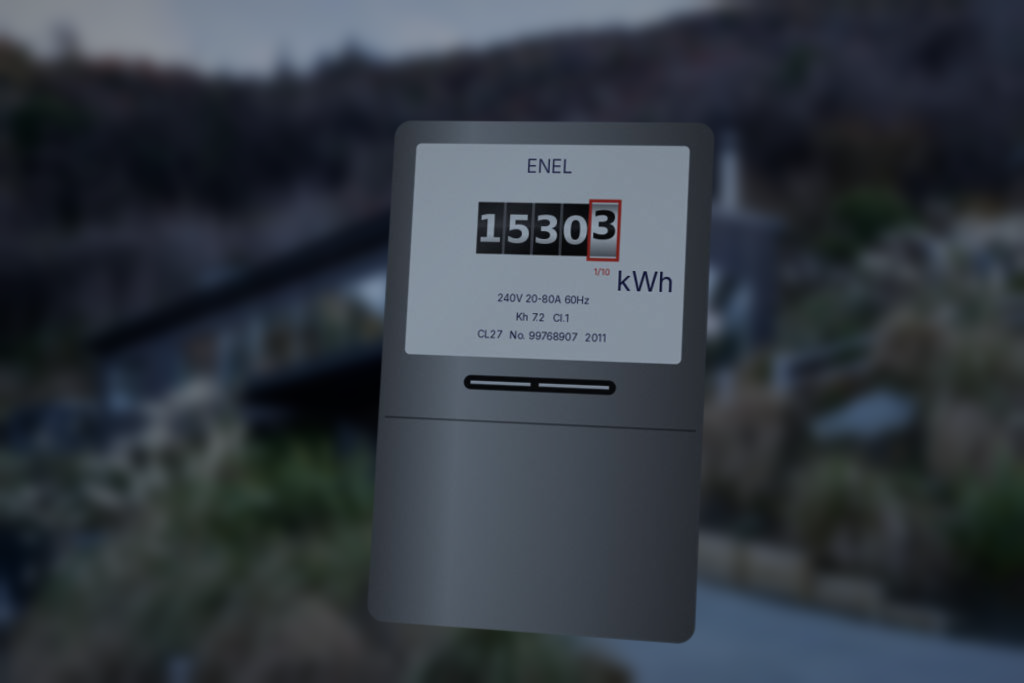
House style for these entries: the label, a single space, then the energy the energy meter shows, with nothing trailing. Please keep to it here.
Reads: 1530.3 kWh
